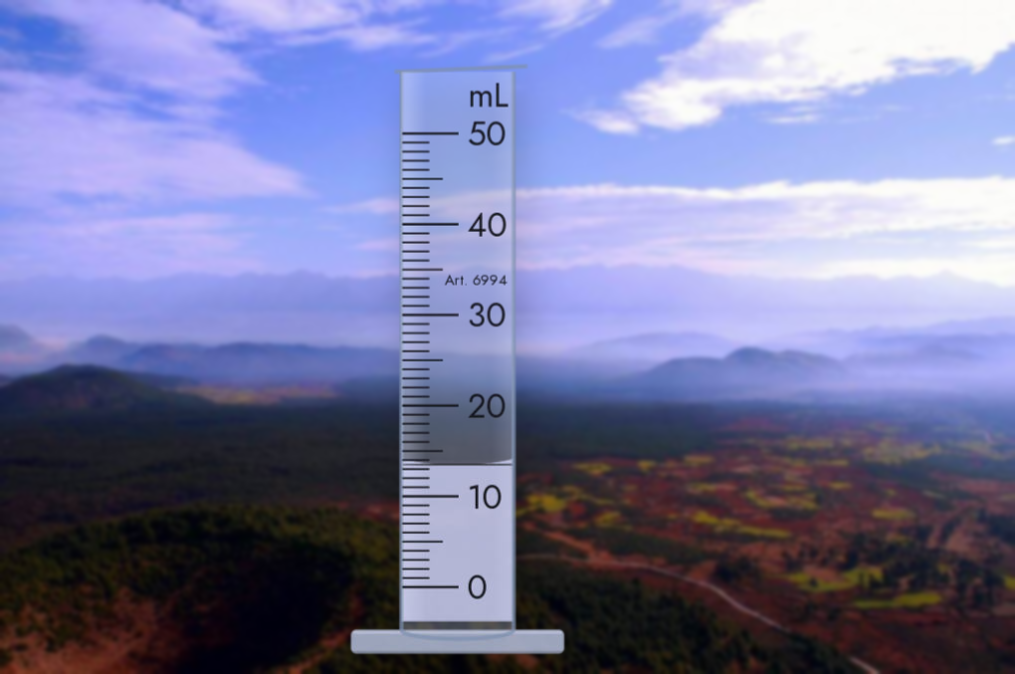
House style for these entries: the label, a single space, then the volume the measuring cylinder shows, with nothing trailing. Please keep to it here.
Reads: 13.5 mL
